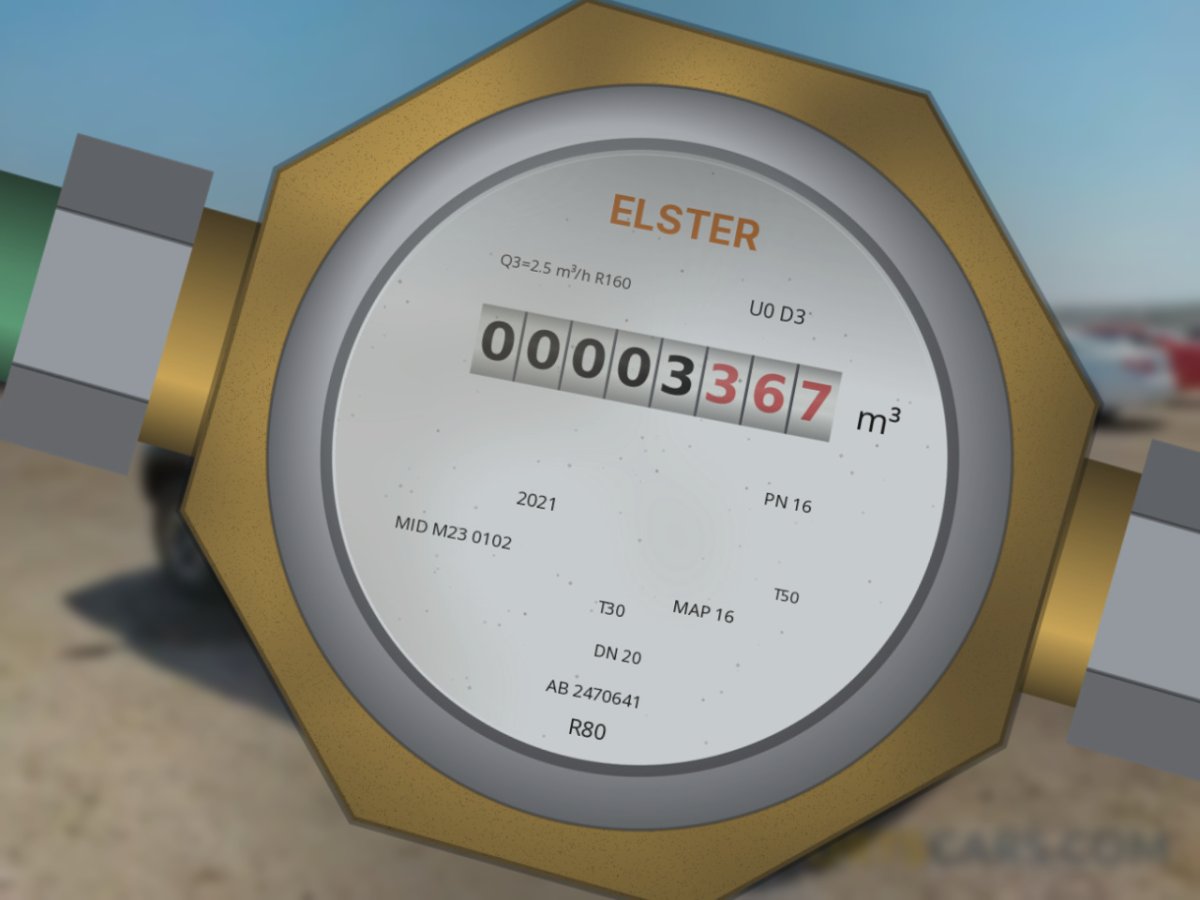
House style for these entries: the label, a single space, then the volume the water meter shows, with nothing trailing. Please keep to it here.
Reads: 3.367 m³
